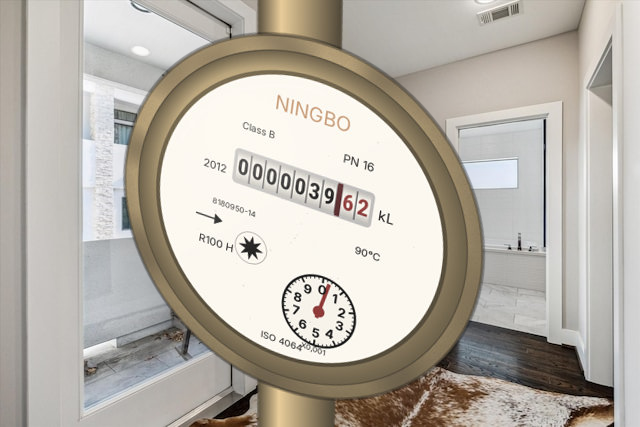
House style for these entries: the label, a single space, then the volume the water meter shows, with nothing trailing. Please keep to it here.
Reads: 39.620 kL
